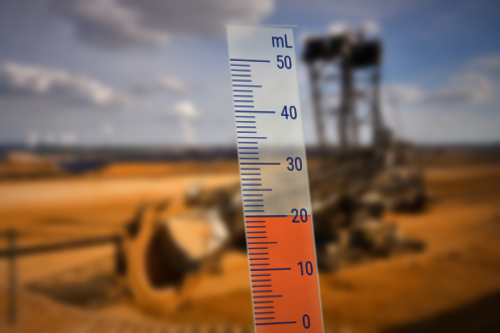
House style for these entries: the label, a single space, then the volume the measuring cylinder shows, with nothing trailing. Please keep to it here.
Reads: 20 mL
